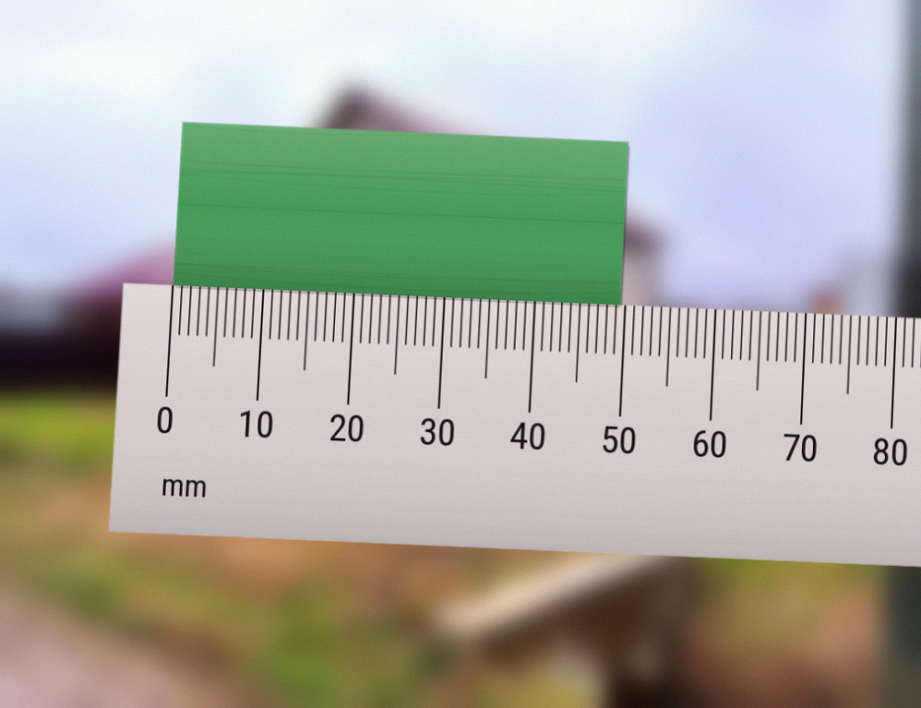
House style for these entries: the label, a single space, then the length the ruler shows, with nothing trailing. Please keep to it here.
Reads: 49.5 mm
